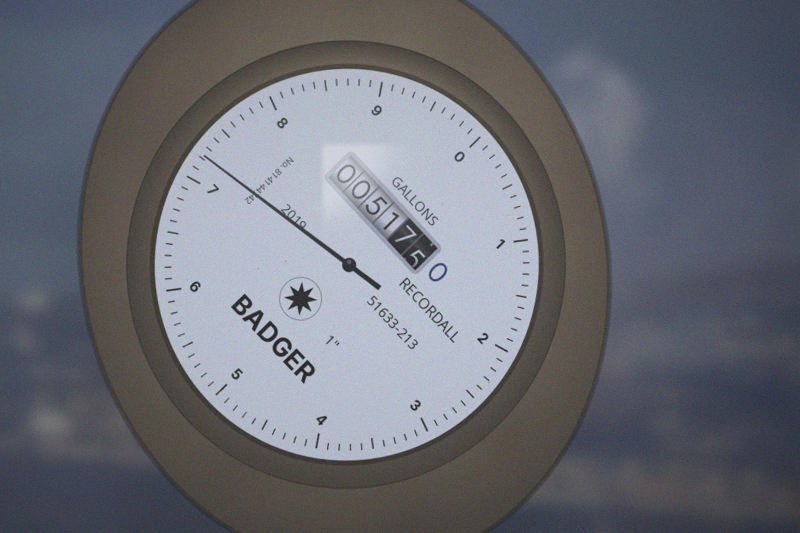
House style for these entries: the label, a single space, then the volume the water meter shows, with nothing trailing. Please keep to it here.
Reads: 51747.2 gal
